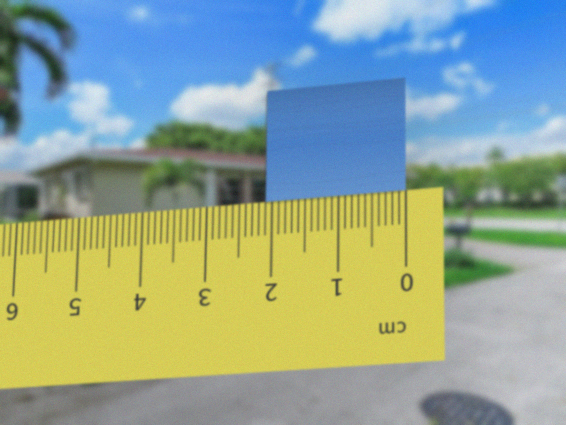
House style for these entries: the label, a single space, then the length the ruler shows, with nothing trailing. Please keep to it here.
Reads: 2.1 cm
